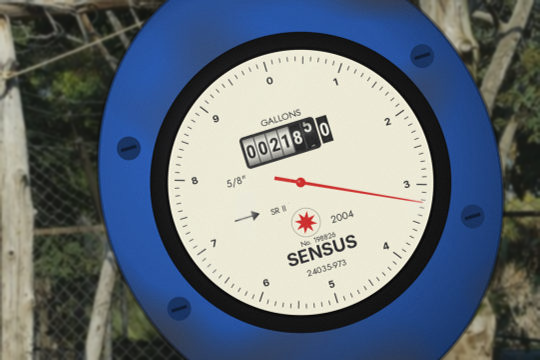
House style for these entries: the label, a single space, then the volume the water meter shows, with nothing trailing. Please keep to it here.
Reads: 21853.2 gal
